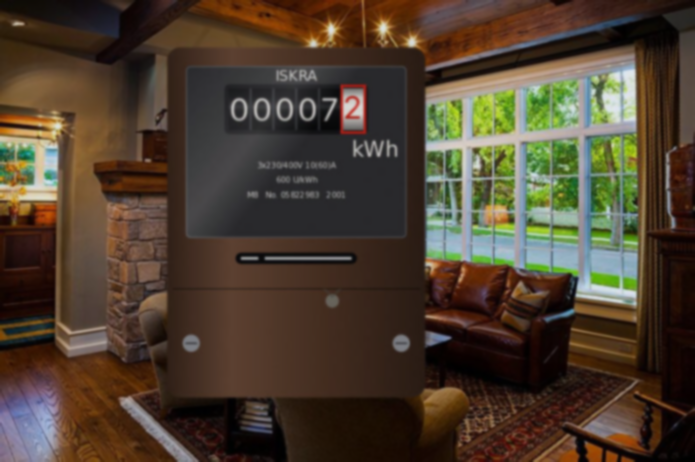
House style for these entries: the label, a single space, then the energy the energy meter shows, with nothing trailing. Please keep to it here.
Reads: 7.2 kWh
